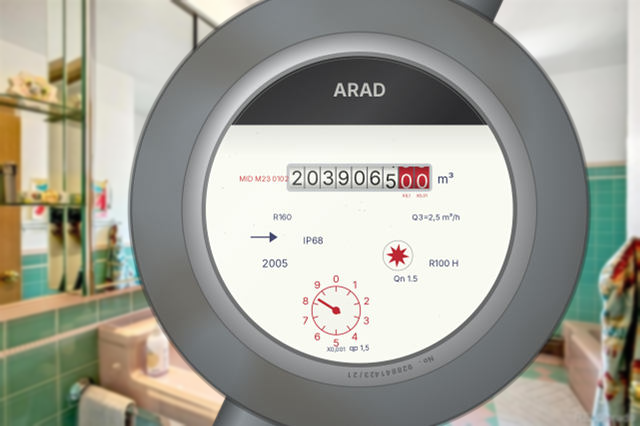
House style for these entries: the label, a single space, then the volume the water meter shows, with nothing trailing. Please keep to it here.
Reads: 2039064.998 m³
